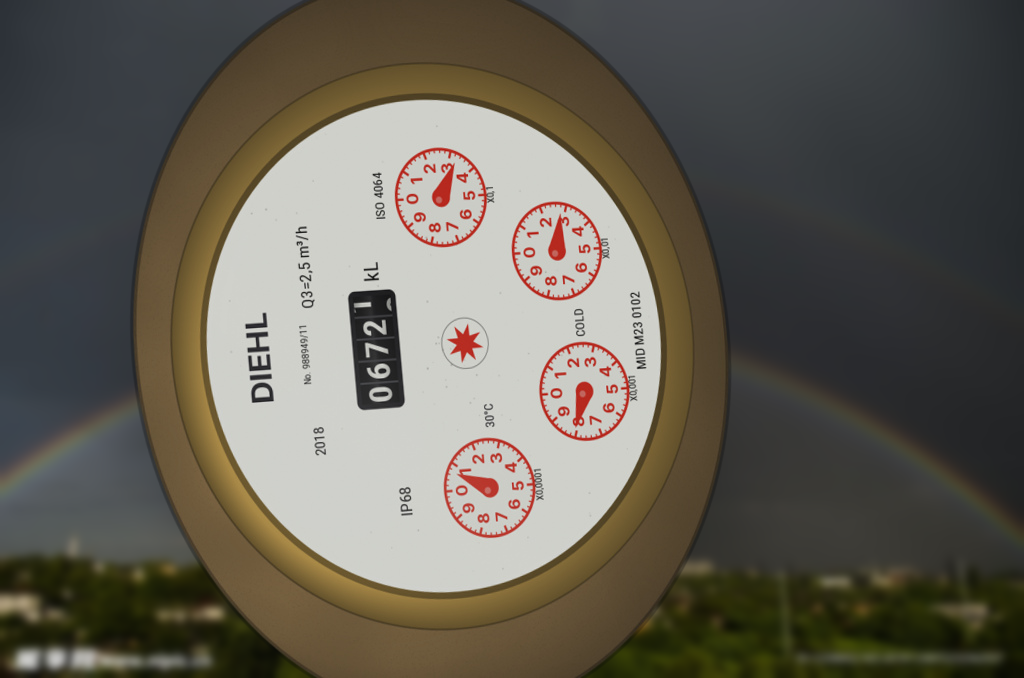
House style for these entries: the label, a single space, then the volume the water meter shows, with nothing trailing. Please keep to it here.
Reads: 6721.3280 kL
